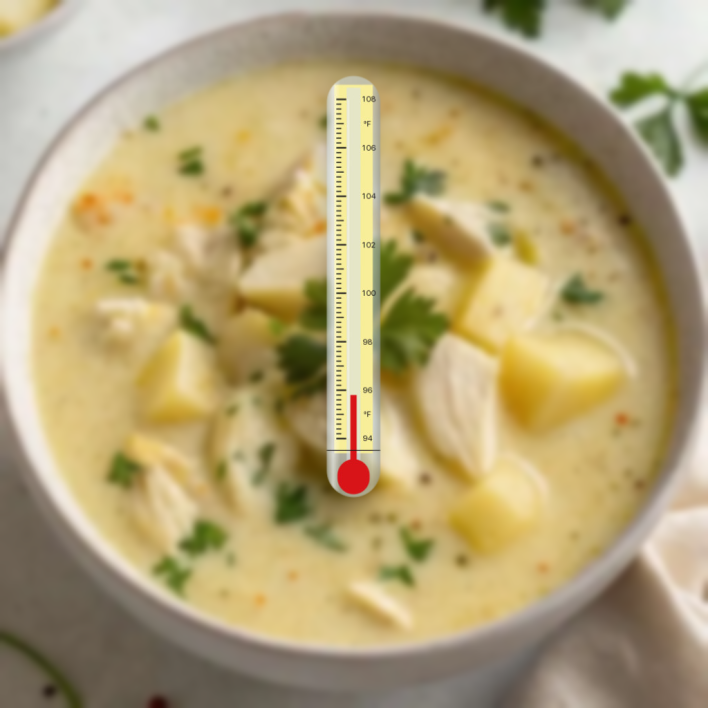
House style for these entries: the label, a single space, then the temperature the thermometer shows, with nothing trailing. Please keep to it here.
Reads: 95.8 °F
